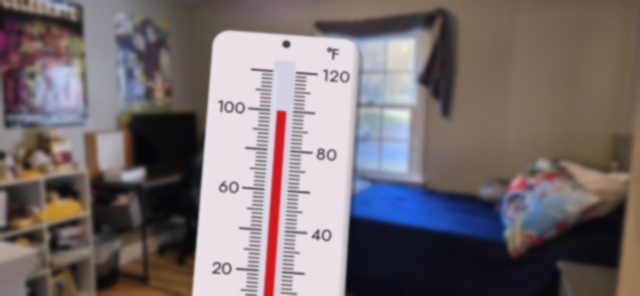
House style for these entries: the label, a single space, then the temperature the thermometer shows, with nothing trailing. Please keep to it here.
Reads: 100 °F
